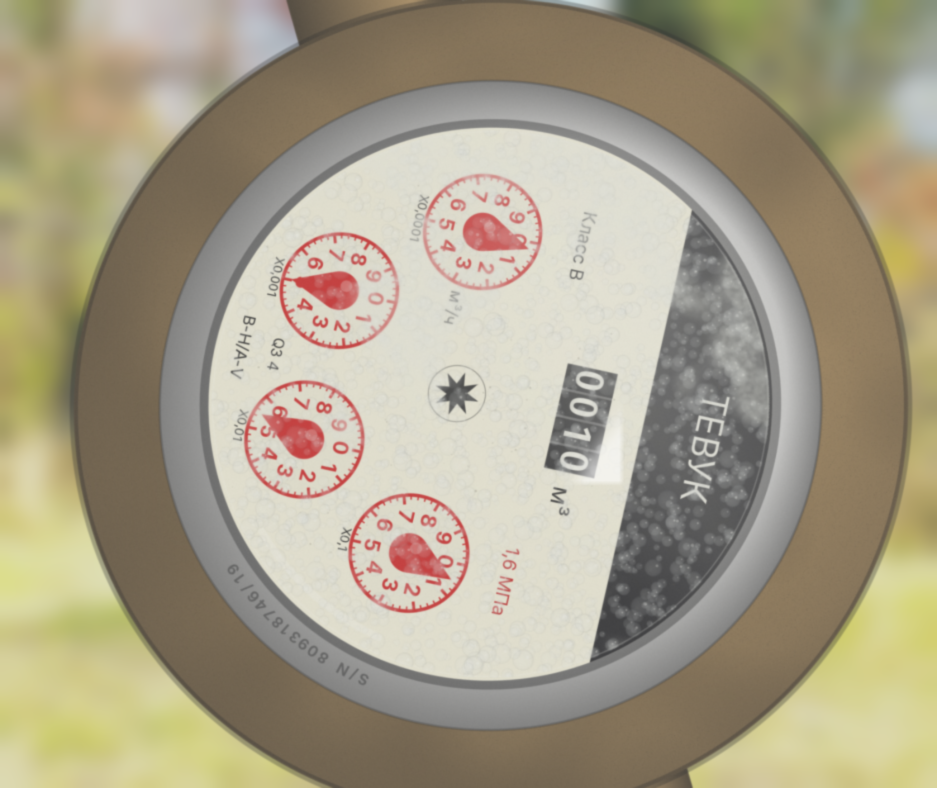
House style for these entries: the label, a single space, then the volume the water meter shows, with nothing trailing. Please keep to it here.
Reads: 10.0550 m³
